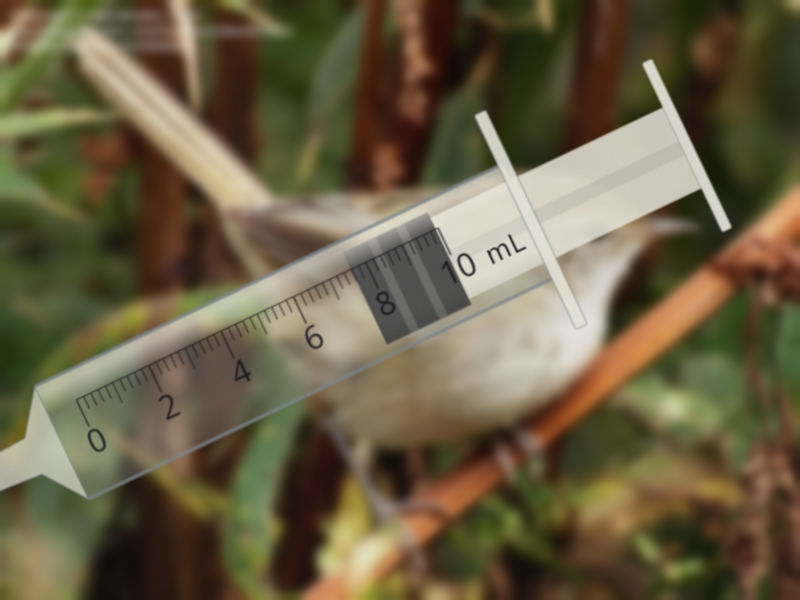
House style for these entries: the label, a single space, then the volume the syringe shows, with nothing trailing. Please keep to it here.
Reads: 7.6 mL
